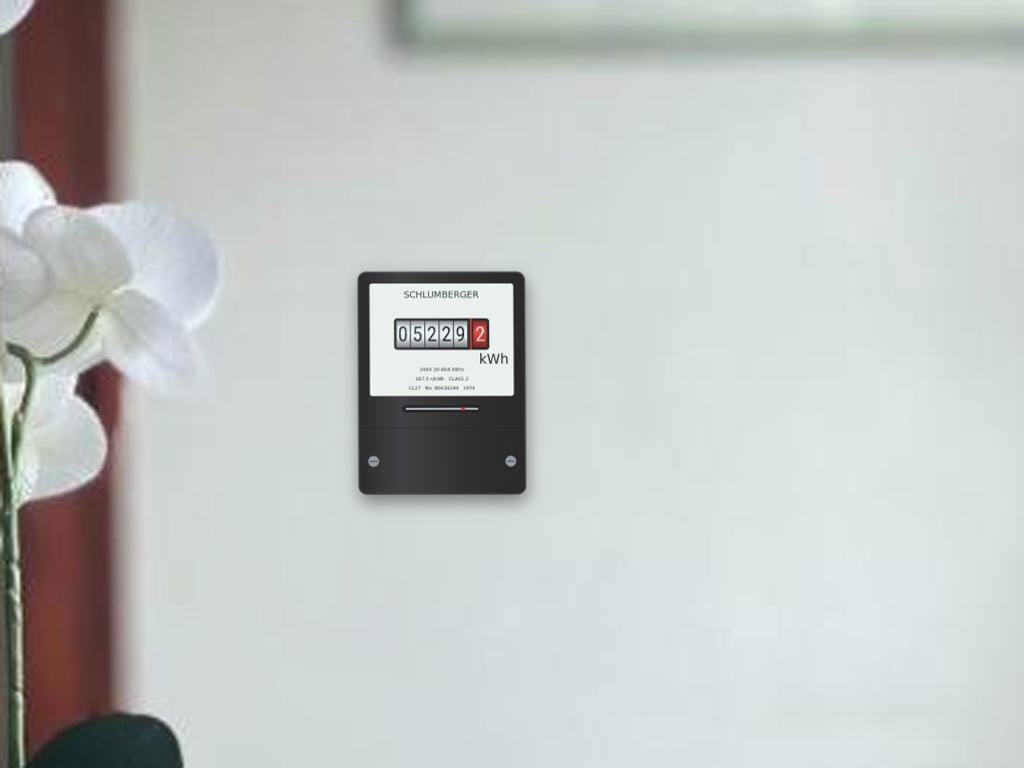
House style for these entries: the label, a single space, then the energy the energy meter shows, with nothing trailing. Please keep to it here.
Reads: 5229.2 kWh
